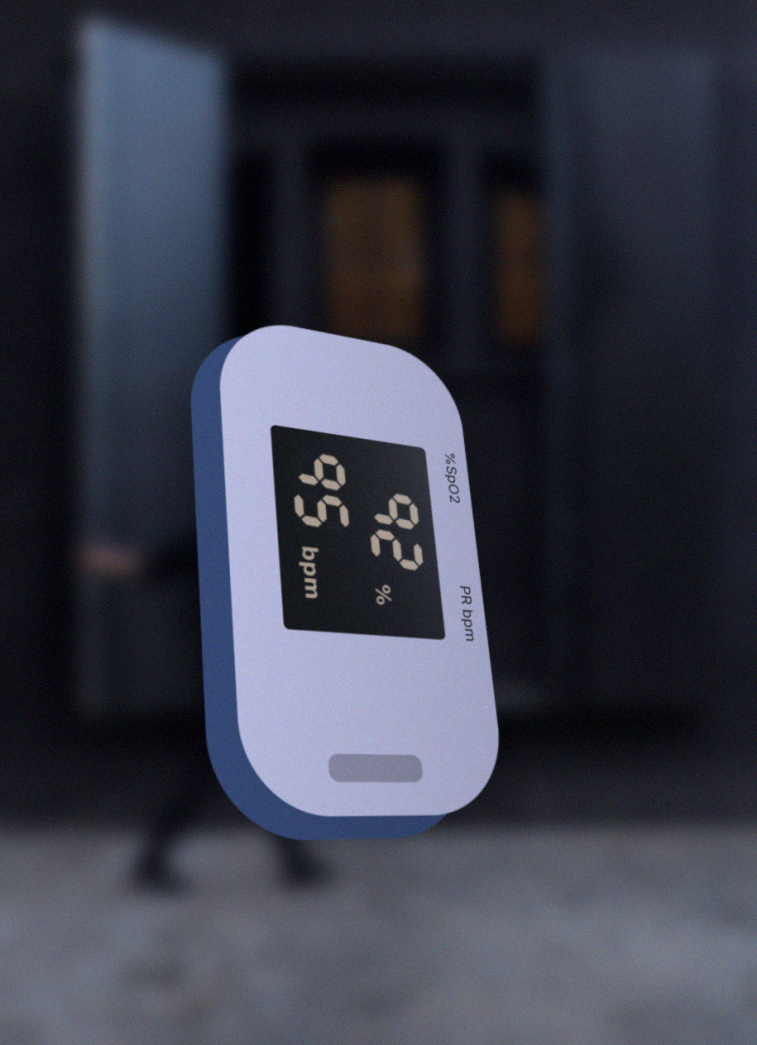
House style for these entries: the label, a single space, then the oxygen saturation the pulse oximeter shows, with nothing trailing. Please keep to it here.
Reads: 92 %
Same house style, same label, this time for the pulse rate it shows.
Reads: 95 bpm
